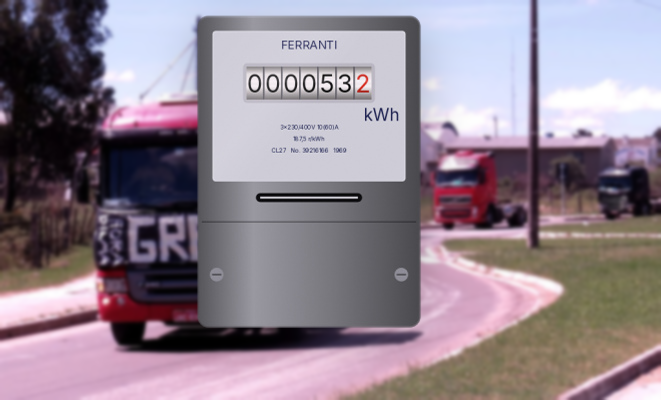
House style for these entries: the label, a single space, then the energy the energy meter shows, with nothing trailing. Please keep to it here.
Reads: 53.2 kWh
